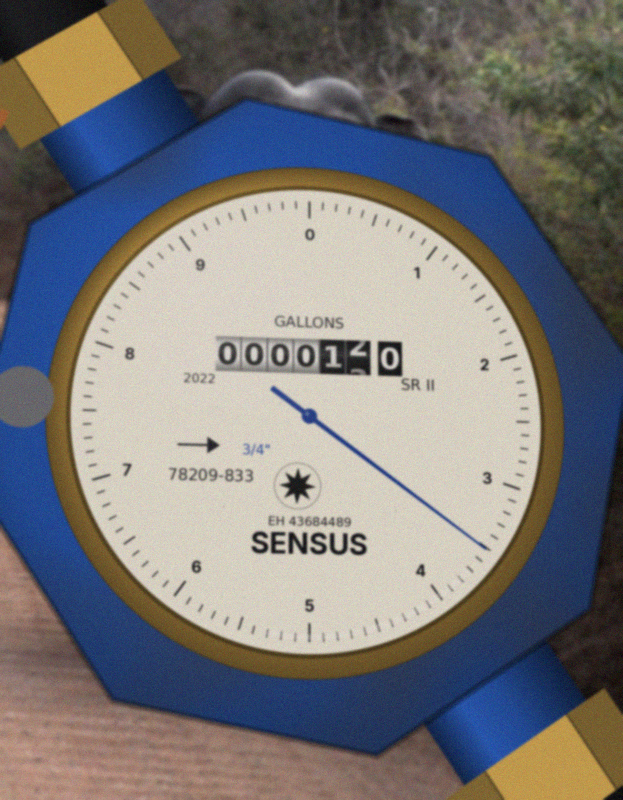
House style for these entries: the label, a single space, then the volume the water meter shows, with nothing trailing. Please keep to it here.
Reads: 123.5 gal
